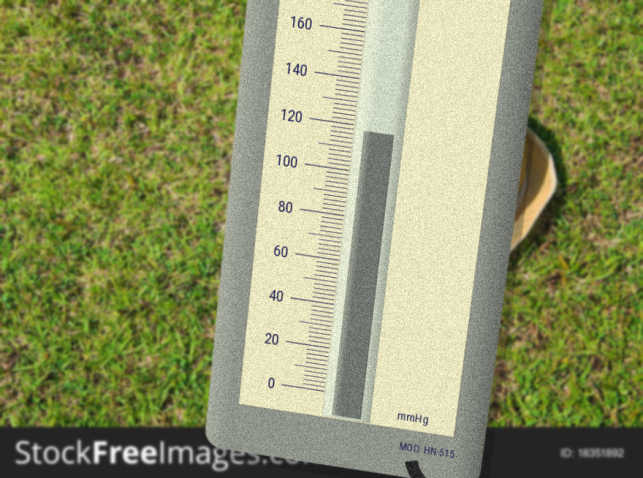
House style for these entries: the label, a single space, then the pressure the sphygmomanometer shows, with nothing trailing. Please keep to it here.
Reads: 118 mmHg
